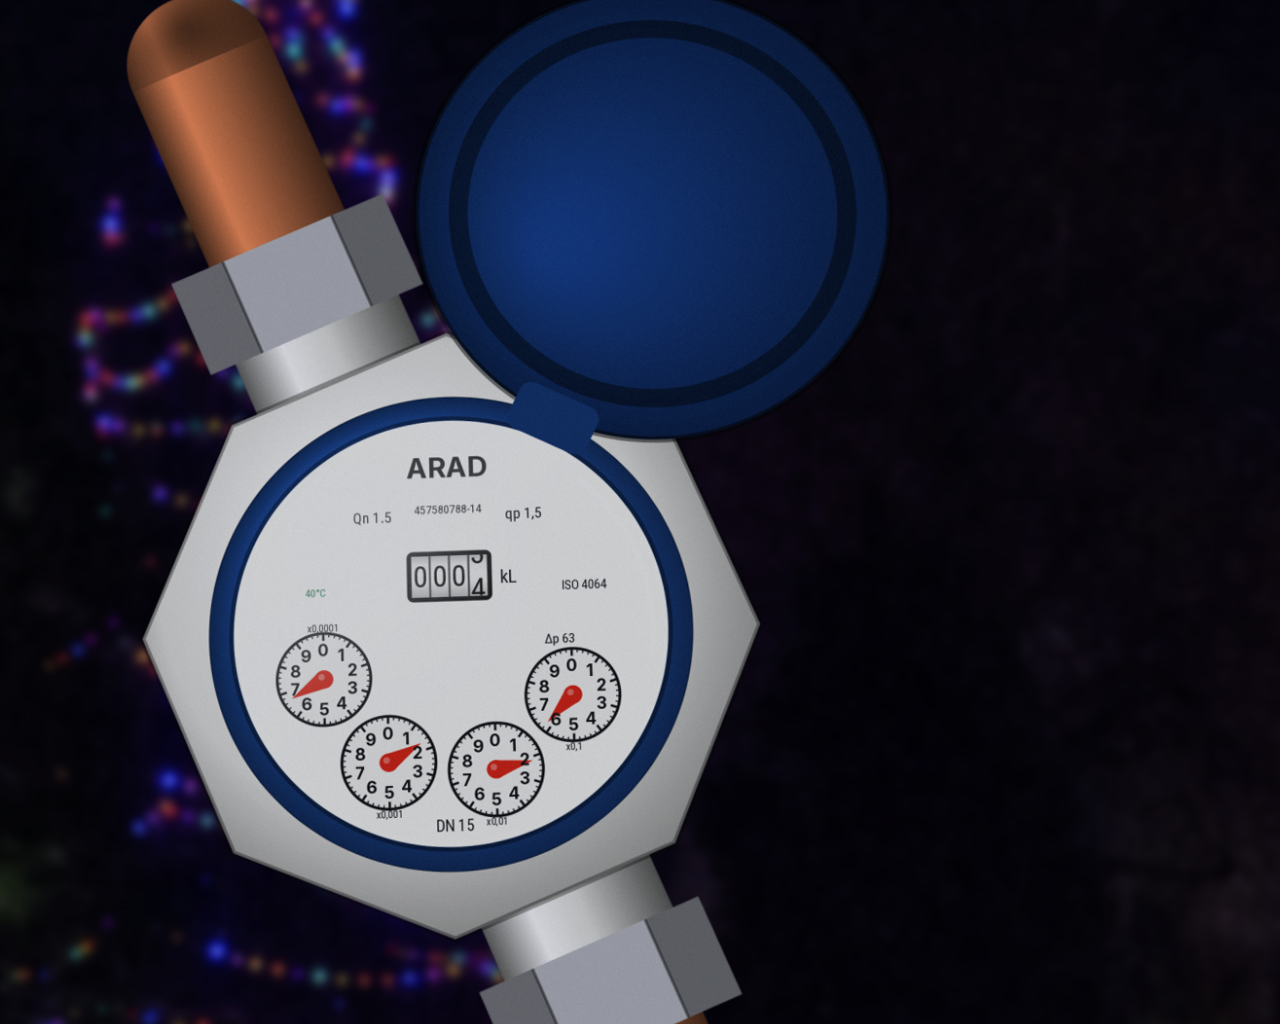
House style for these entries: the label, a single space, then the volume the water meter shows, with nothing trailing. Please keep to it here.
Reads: 3.6216 kL
